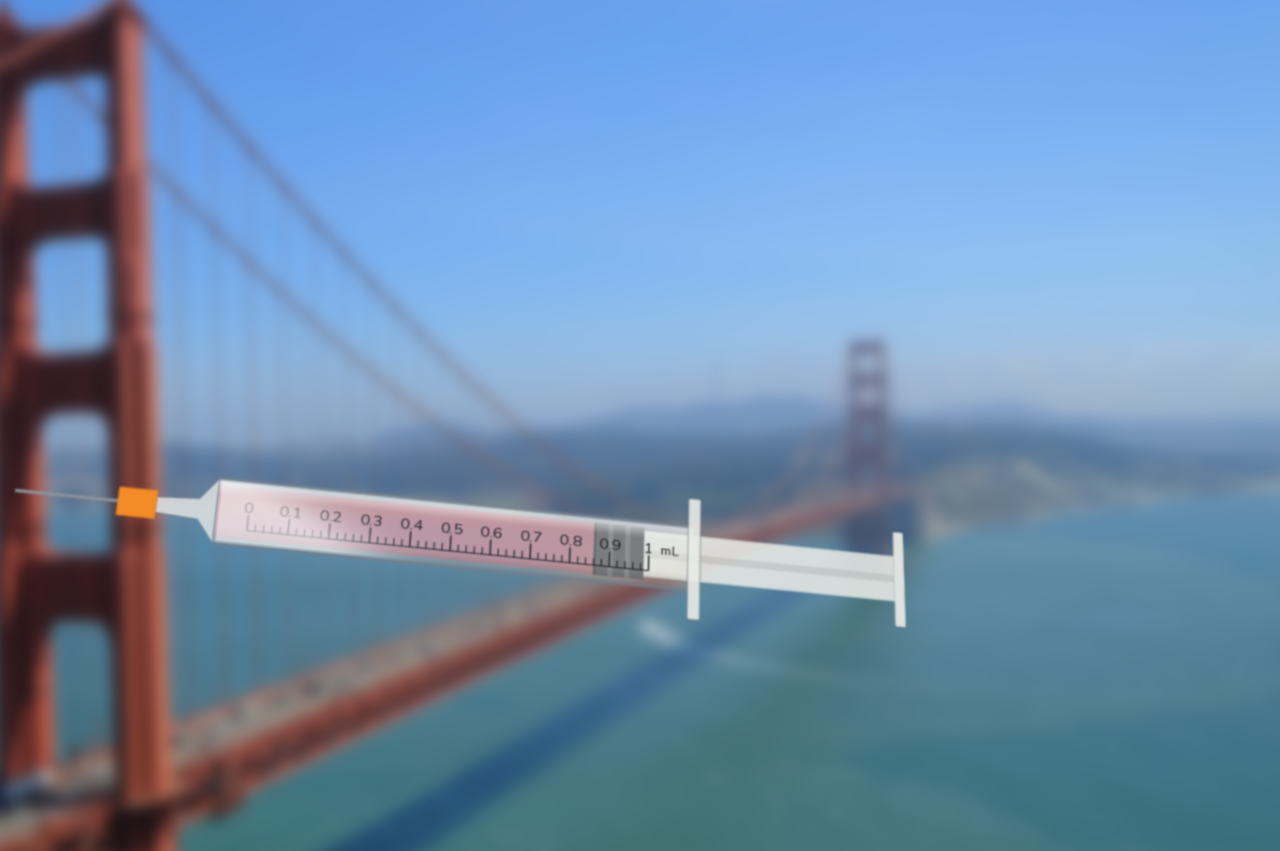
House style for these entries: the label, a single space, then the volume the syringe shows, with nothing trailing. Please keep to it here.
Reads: 0.86 mL
